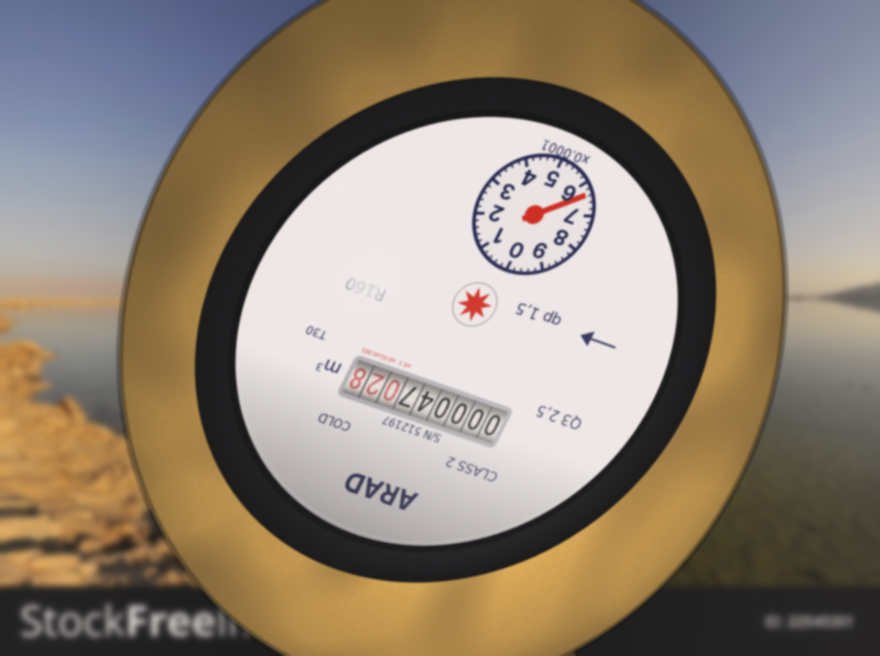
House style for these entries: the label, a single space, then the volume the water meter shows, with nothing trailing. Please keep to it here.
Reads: 47.0286 m³
